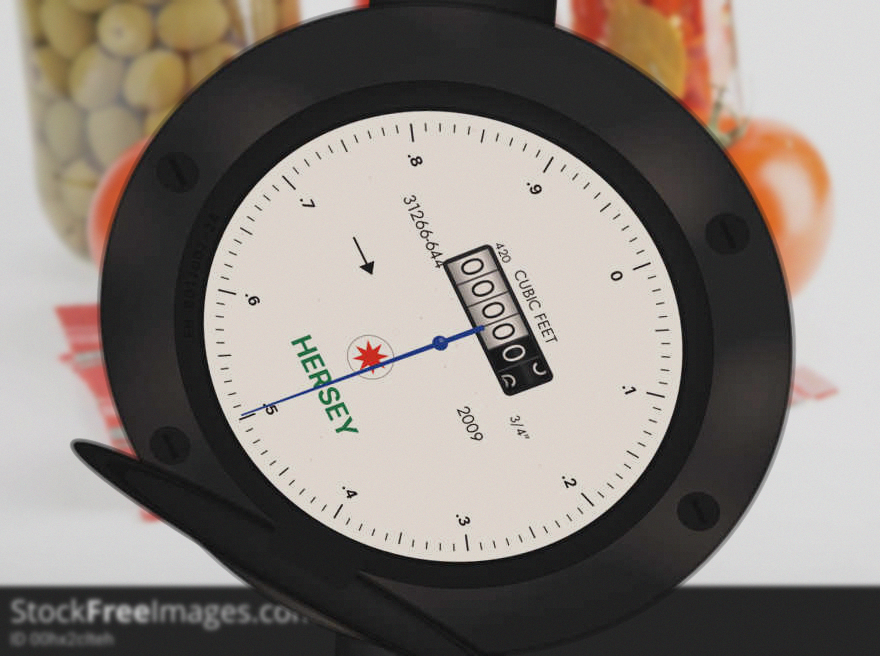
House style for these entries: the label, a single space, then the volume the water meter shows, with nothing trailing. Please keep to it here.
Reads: 5.50 ft³
